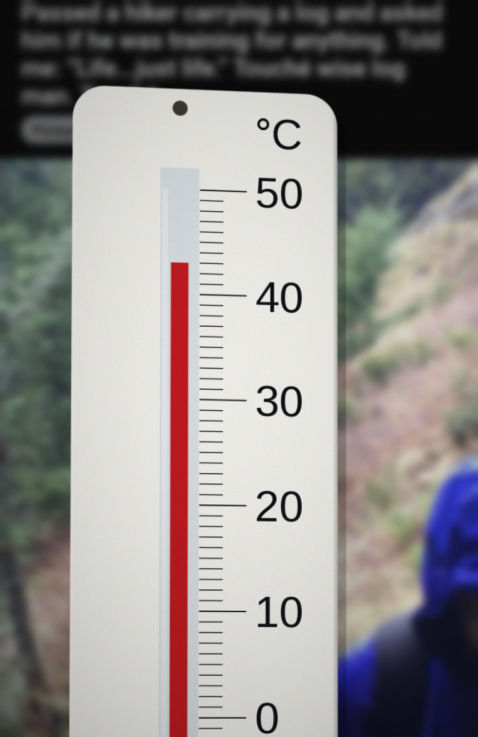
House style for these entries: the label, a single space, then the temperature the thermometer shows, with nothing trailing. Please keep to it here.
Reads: 43 °C
